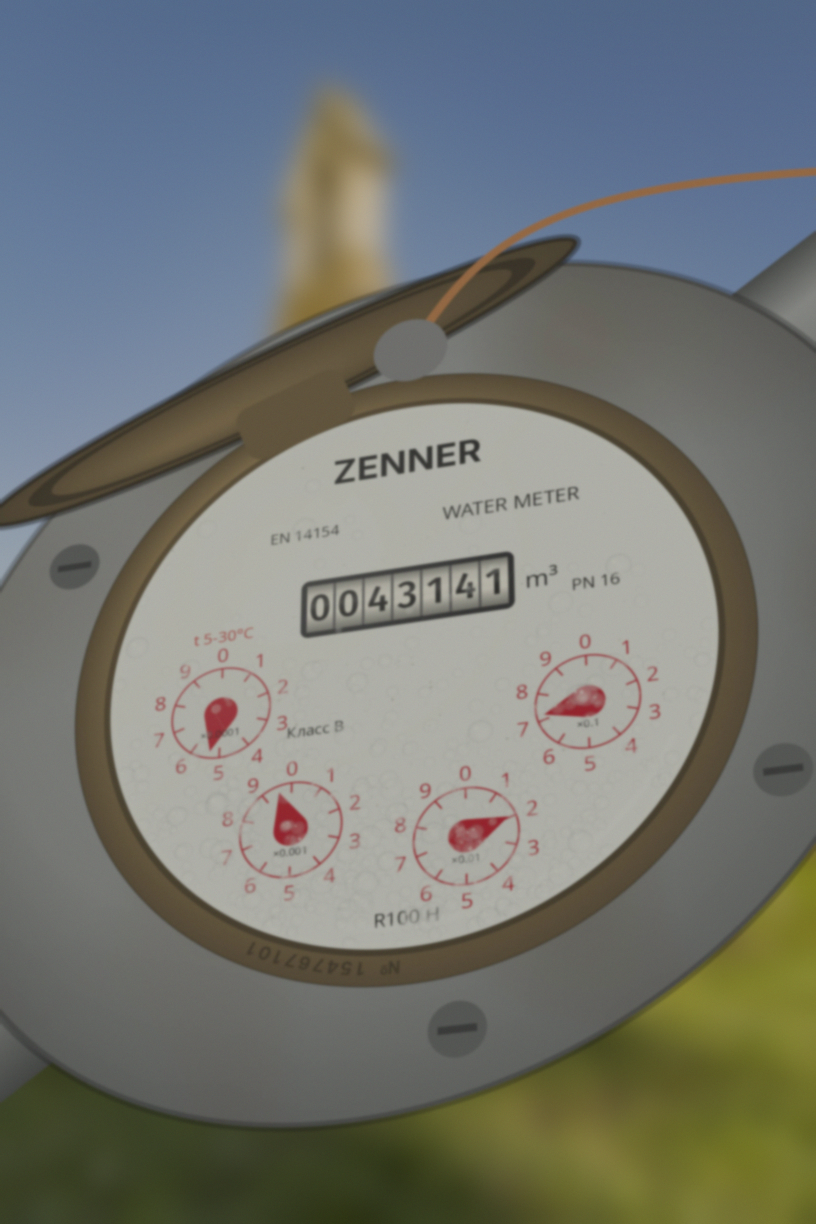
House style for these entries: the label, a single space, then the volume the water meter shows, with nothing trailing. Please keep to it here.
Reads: 43141.7195 m³
